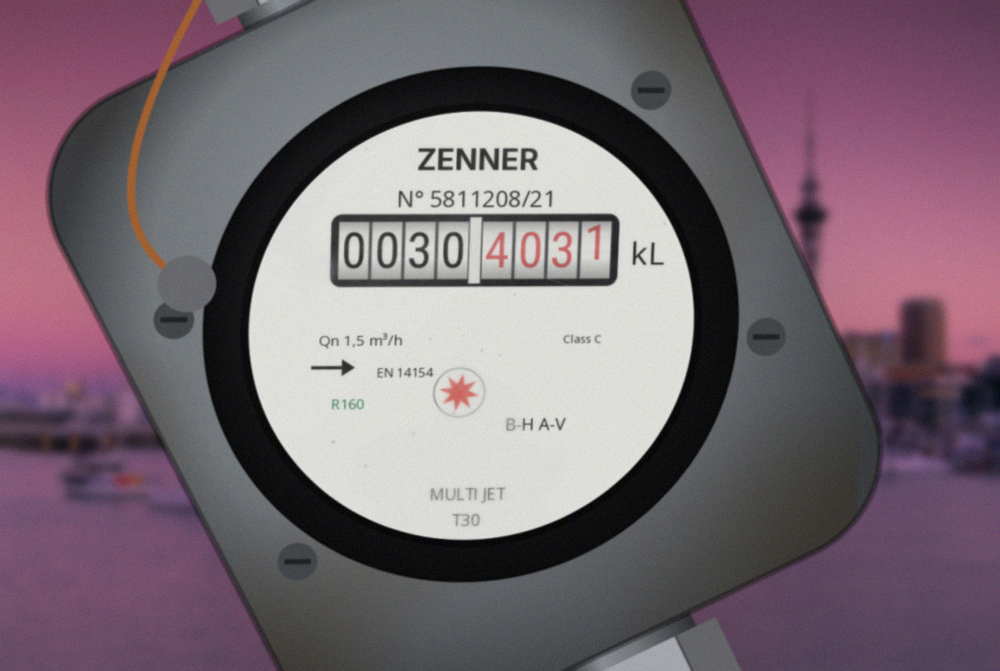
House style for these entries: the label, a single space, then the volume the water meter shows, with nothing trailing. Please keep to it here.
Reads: 30.4031 kL
